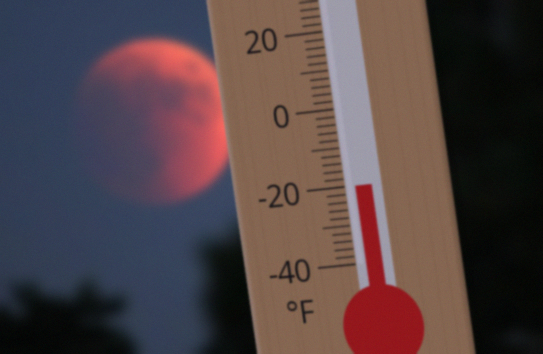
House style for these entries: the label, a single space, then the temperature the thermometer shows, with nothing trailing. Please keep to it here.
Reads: -20 °F
